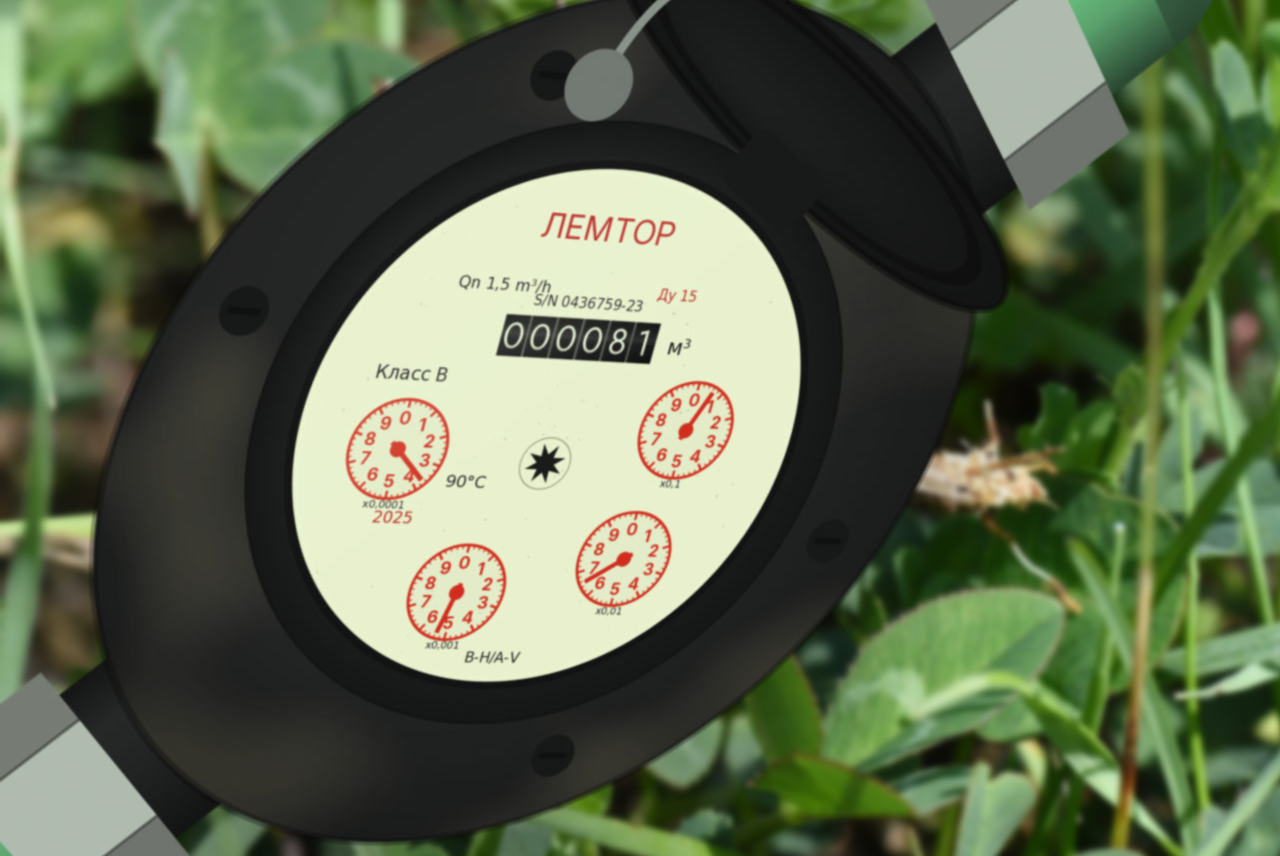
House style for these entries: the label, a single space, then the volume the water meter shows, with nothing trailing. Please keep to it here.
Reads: 81.0653 m³
